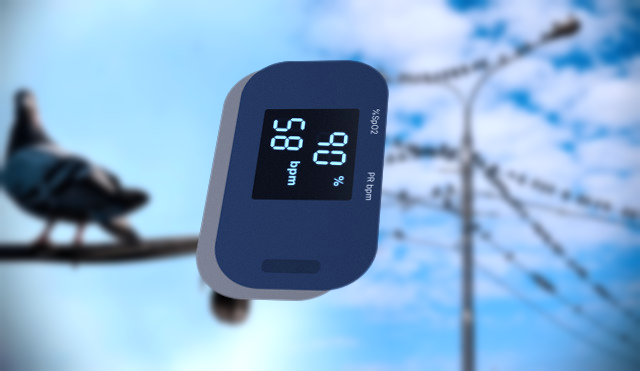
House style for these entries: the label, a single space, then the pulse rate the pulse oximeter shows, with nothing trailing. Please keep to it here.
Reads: 58 bpm
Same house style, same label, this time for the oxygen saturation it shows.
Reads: 90 %
